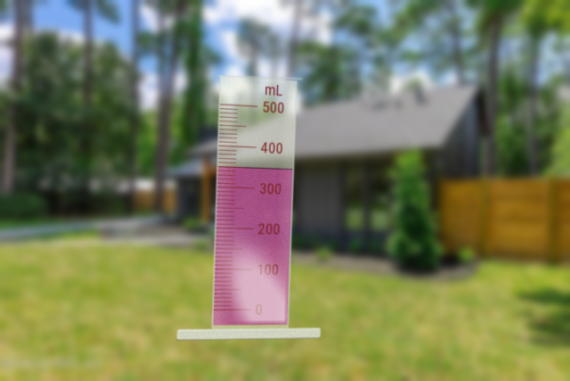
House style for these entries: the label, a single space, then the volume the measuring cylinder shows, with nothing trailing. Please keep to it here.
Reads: 350 mL
